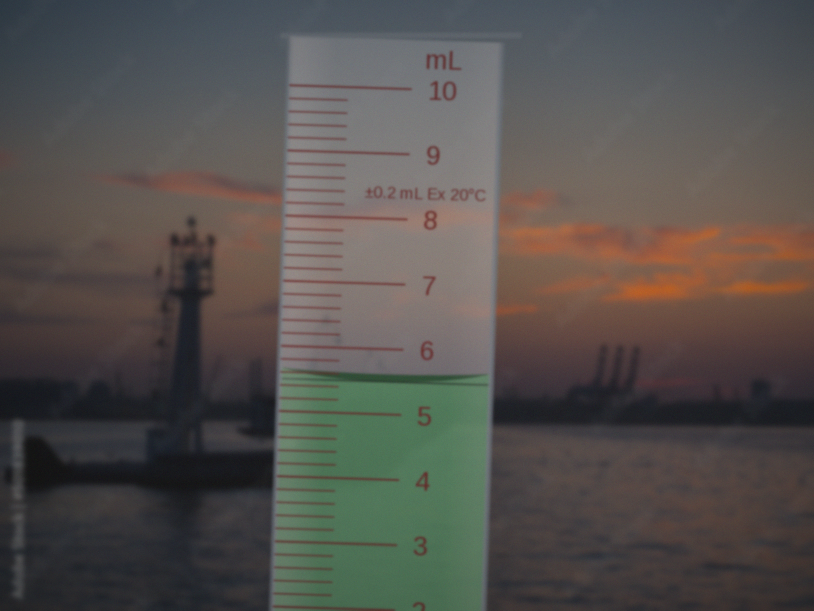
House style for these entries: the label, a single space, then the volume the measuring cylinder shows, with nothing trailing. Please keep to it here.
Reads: 5.5 mL
